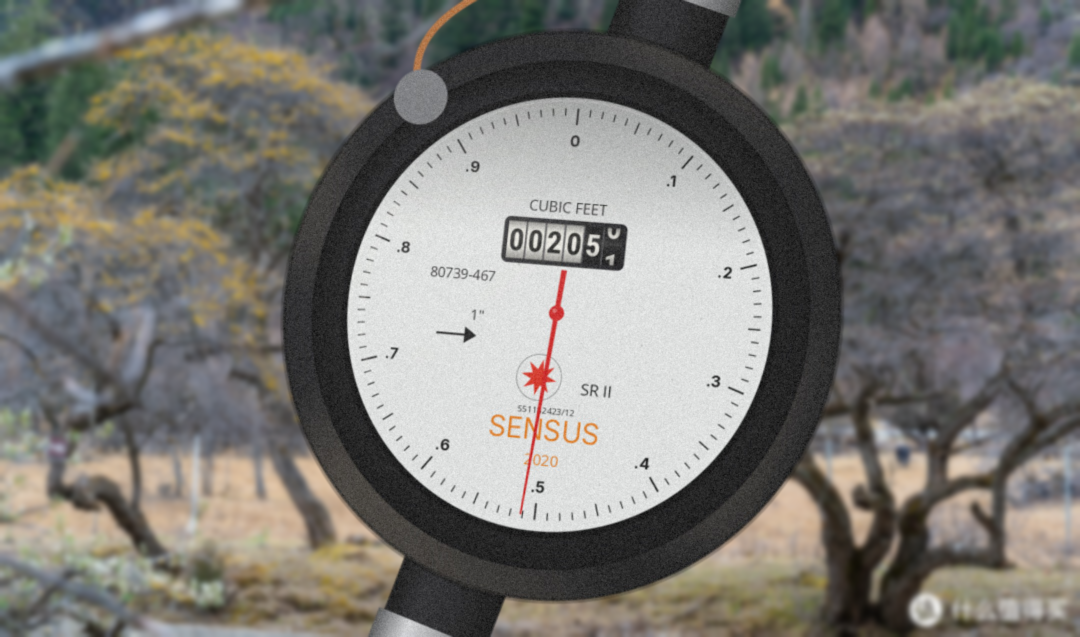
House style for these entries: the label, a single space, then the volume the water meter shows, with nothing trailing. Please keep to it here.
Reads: 2050.51 ft³
